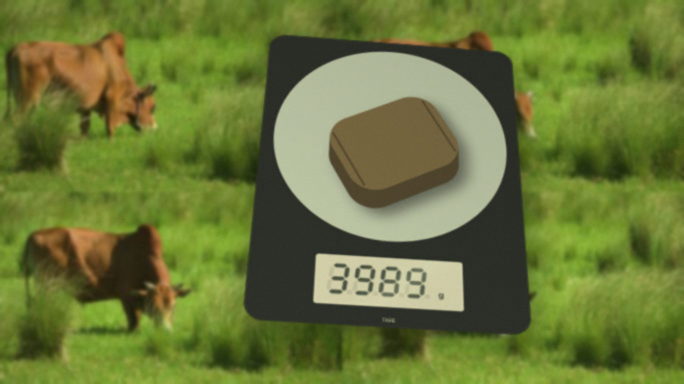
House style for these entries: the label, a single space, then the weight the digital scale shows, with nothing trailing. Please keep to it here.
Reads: 3989 g
